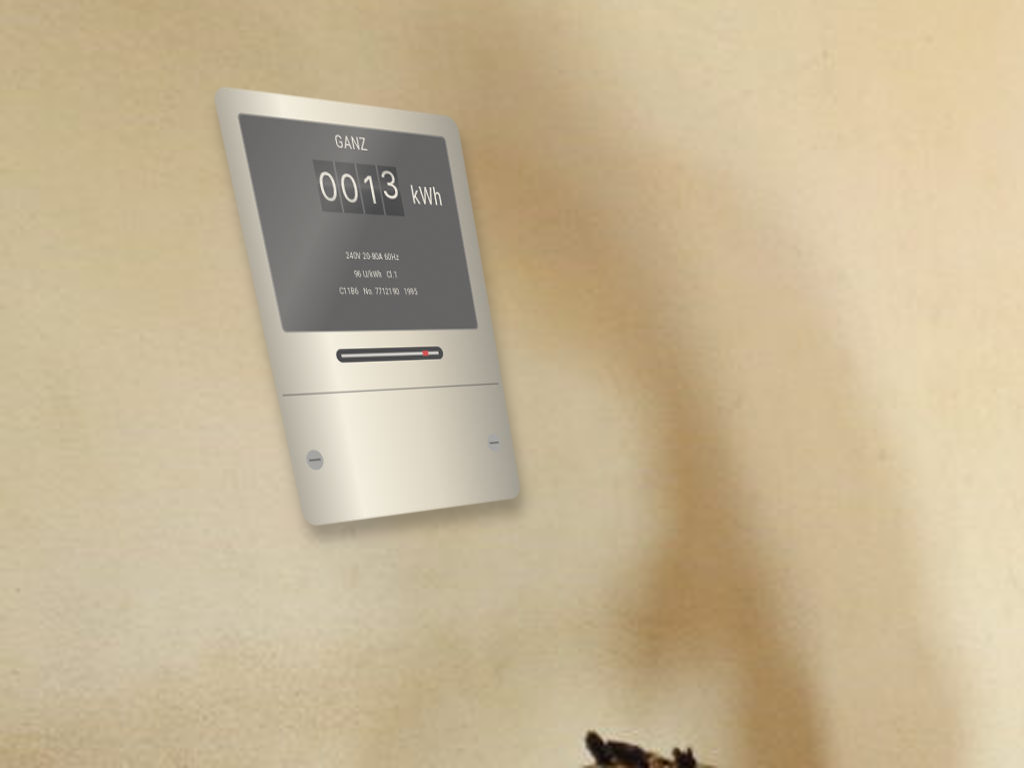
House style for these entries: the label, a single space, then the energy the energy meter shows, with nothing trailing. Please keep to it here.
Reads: 13 kWh
